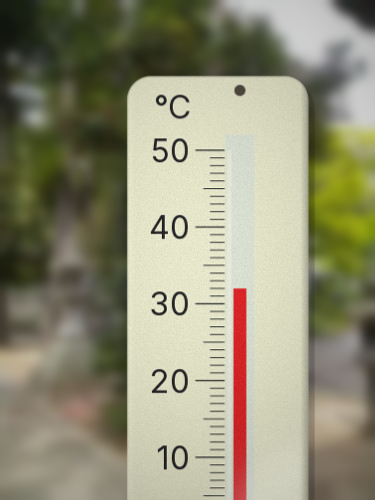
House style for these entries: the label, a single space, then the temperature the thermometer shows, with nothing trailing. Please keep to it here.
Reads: 32 °C
